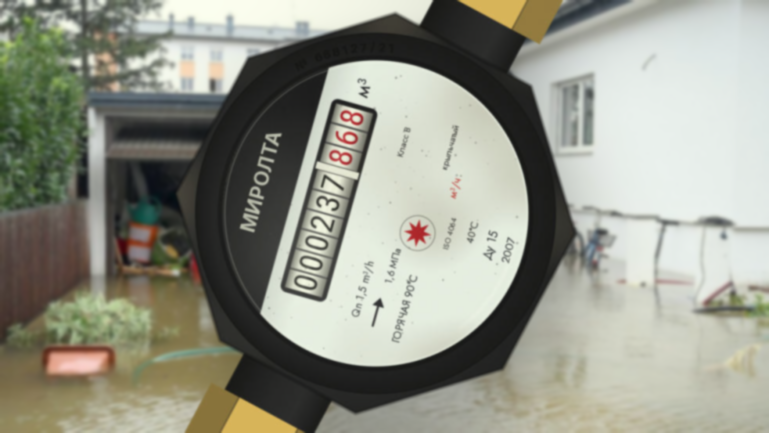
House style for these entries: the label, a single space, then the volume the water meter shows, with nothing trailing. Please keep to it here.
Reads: 237.868 m³
